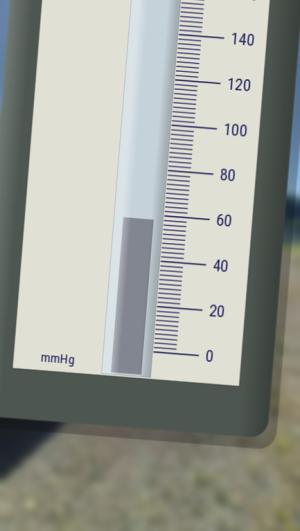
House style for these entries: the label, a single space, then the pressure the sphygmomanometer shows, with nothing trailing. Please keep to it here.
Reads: 58 mmHg
